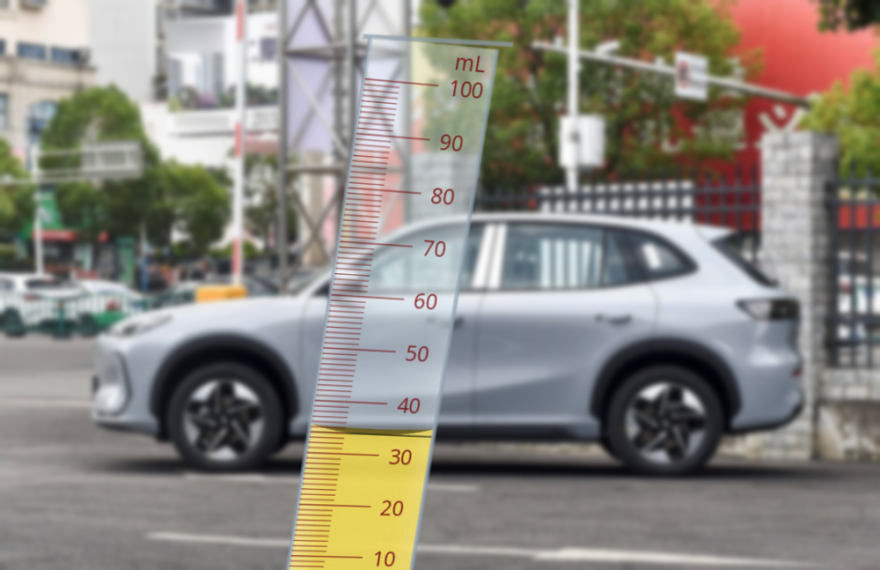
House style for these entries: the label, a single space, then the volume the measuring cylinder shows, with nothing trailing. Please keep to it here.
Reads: 34 mL
